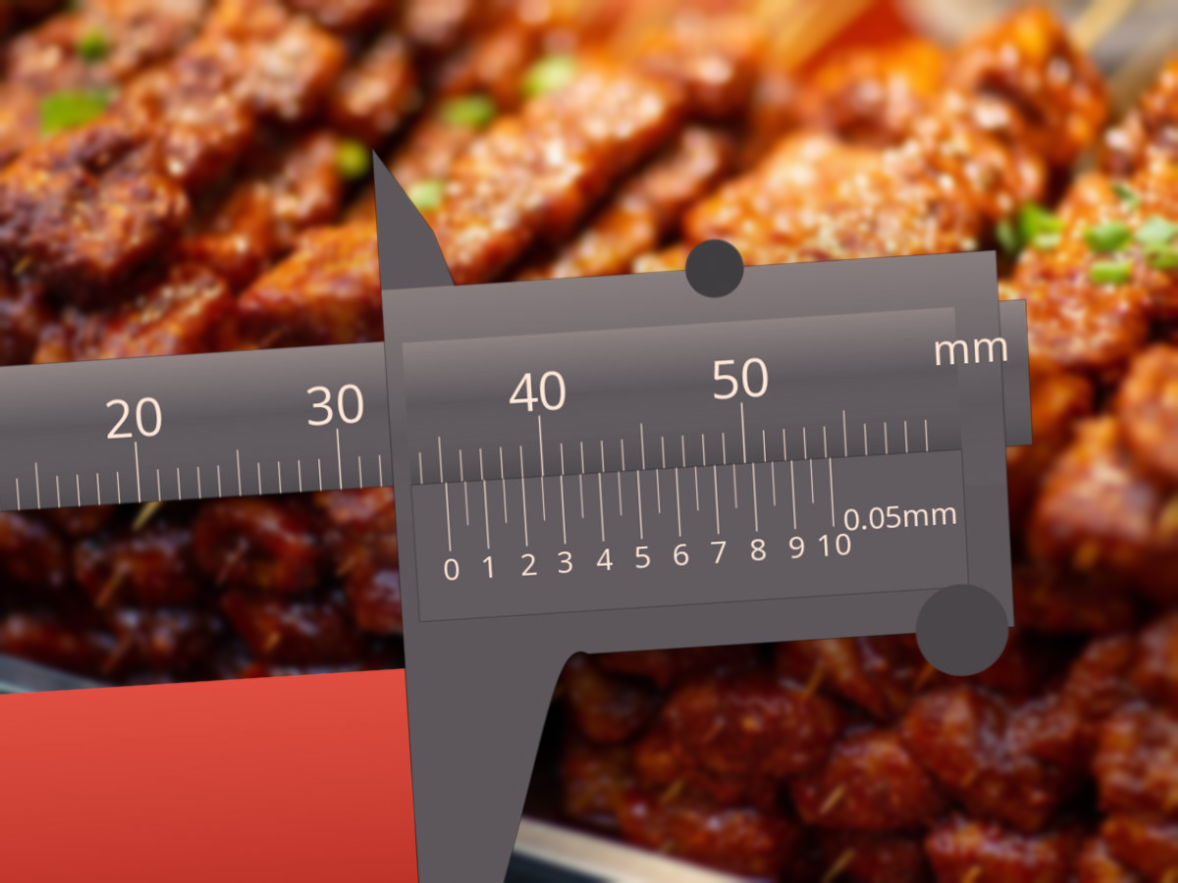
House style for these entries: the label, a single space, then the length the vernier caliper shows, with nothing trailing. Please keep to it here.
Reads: 35.2 mm
